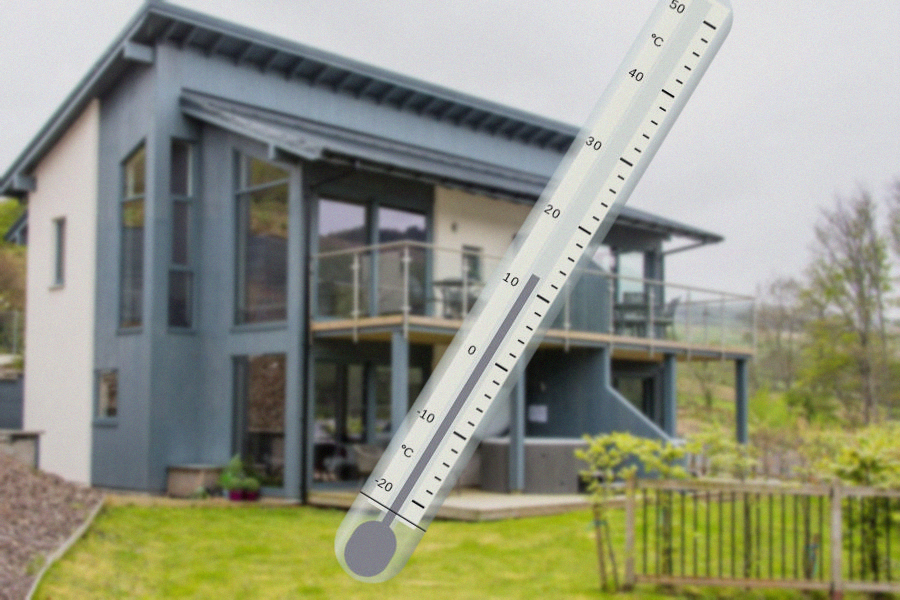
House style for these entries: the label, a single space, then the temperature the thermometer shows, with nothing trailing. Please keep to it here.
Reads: 12 °C
